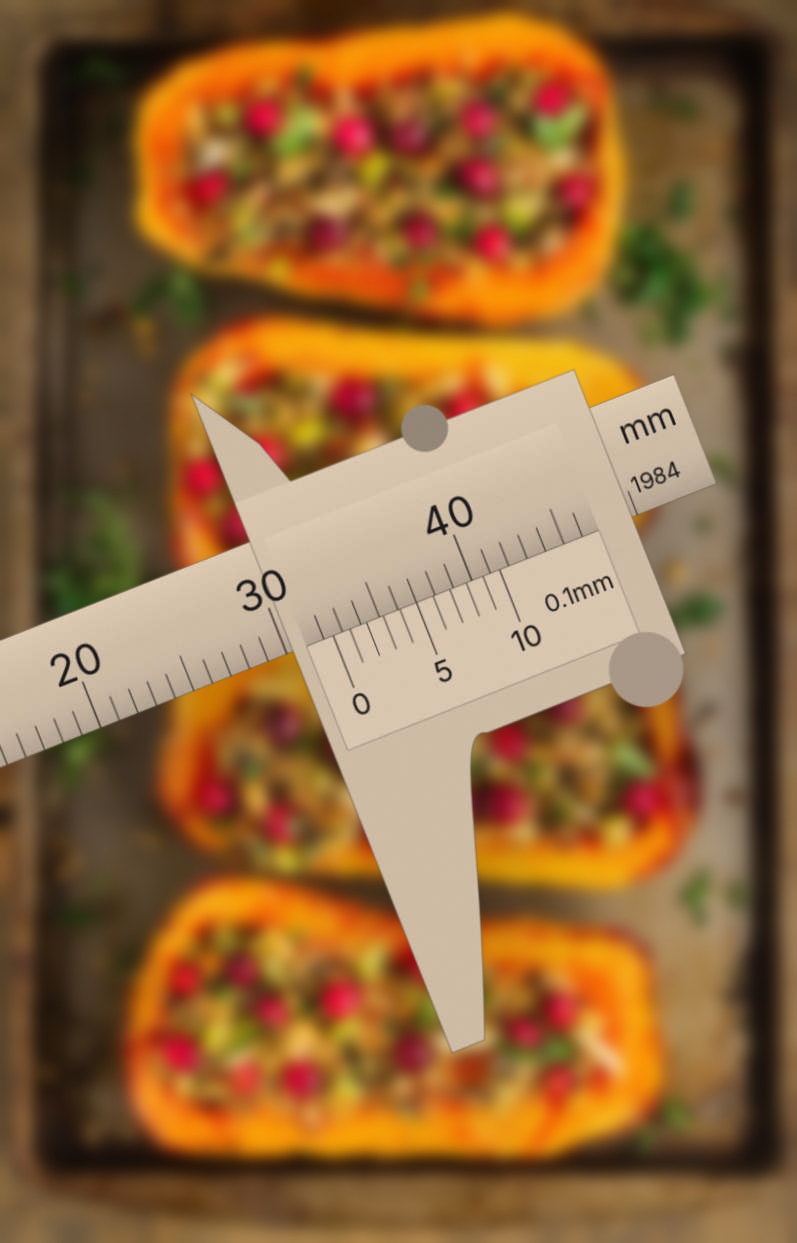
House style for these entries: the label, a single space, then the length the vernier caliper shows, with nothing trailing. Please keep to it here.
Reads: 32.5 mm
